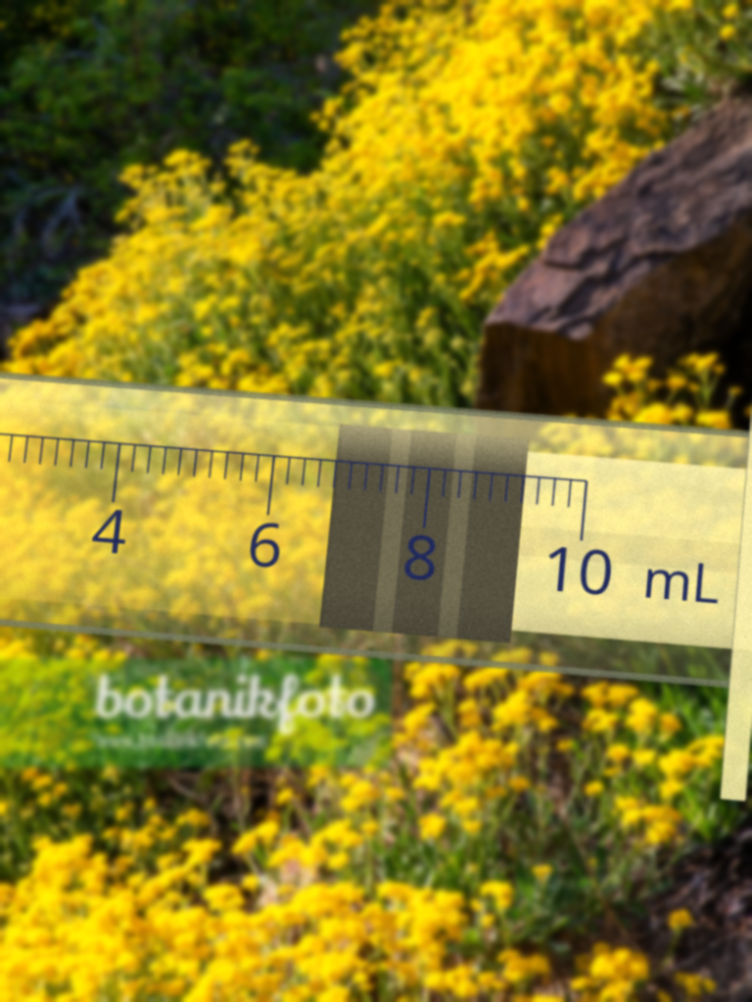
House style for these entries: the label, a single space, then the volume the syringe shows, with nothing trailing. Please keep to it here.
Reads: 6.8 mL
